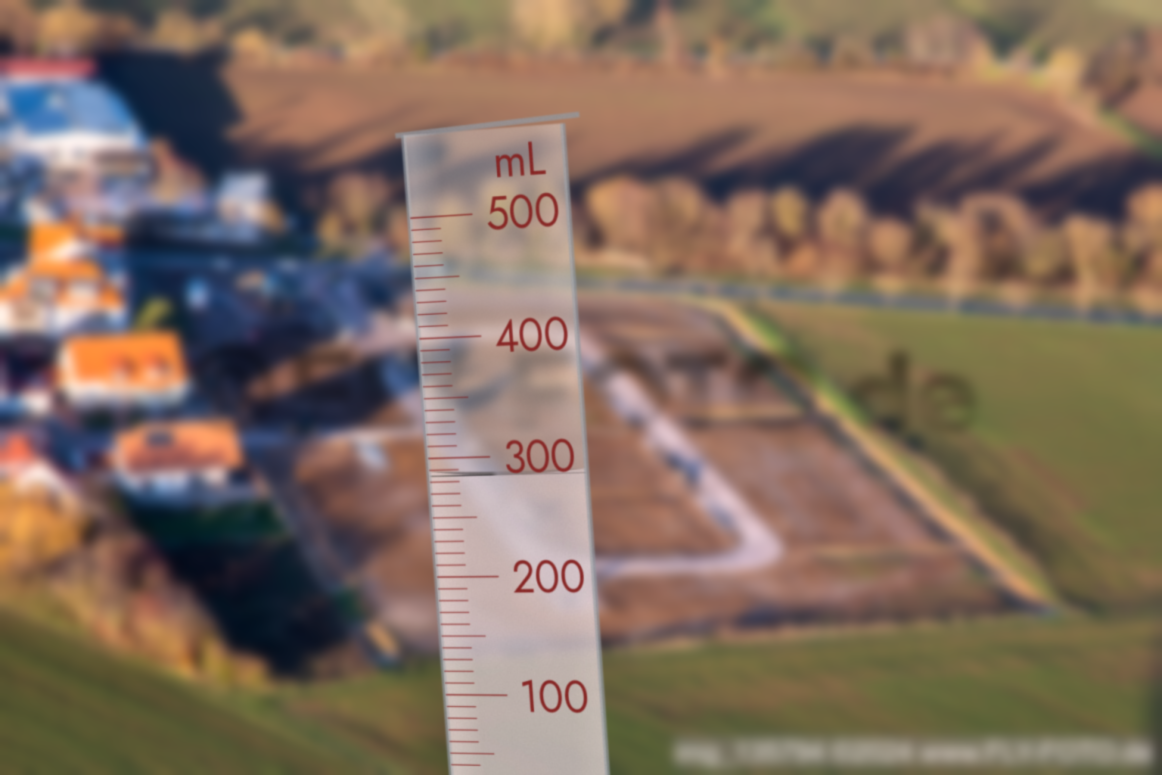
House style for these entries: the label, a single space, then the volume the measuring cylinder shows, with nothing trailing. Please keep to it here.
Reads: 285 mL
